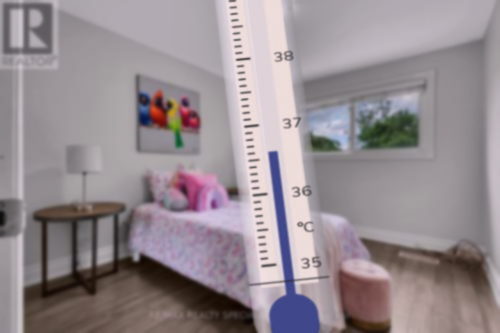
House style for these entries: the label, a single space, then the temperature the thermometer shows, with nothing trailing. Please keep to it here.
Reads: 36.6 °C
